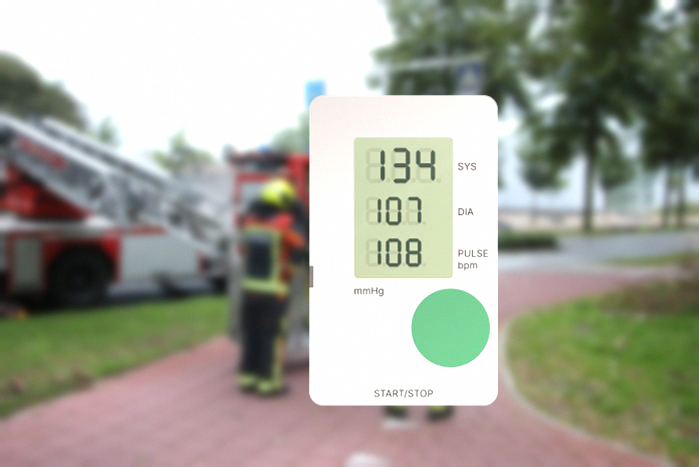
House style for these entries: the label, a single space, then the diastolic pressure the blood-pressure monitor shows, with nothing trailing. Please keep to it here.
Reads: 107 mmHg
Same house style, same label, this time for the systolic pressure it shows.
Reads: 134 mmHg
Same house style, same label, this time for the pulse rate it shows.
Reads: 108 bpm
